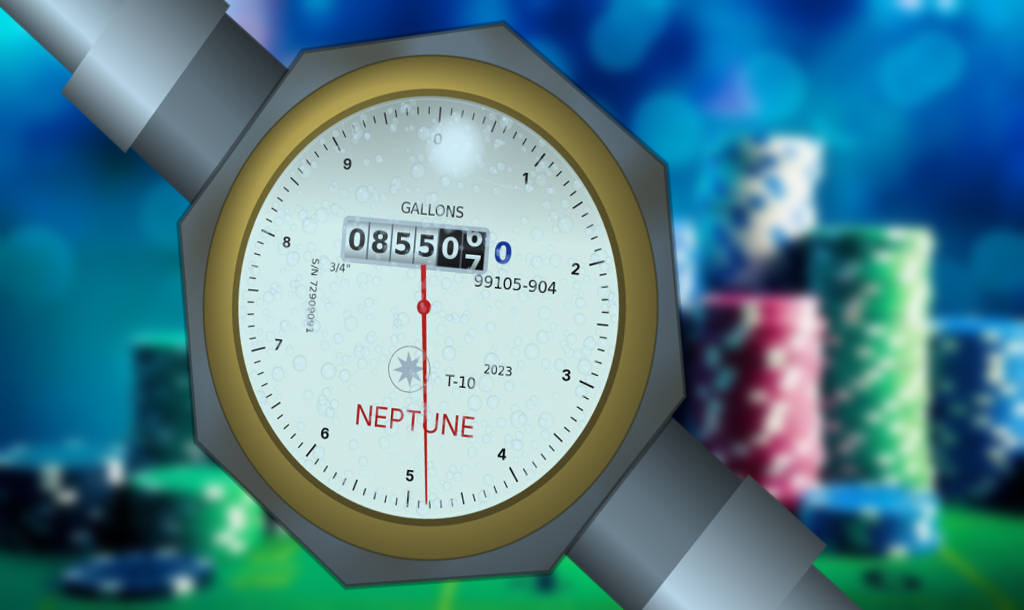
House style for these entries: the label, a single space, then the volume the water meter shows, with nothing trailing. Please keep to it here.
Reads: 855064.8 gal
